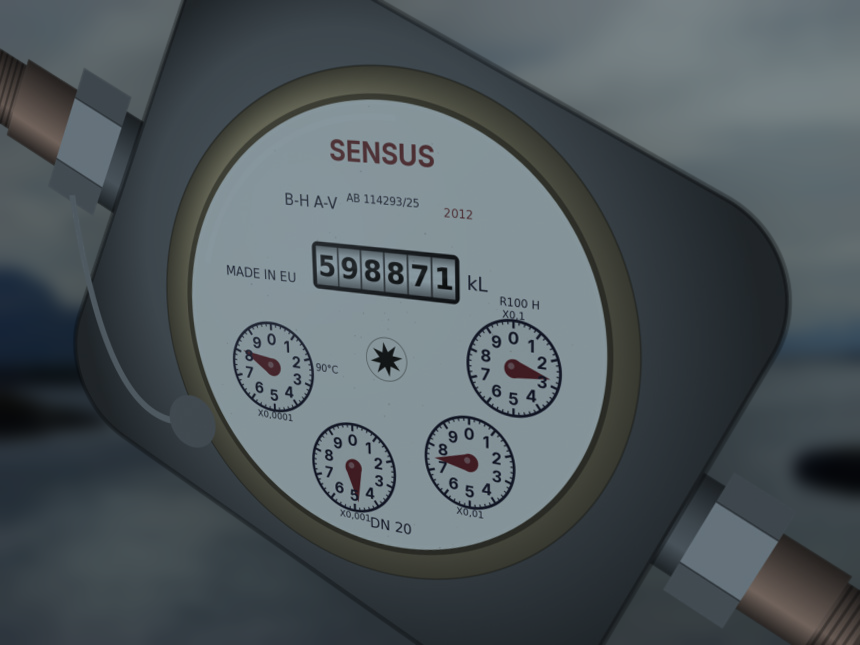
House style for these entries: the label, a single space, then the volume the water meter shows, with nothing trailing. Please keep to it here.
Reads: 598871.2748 kL
